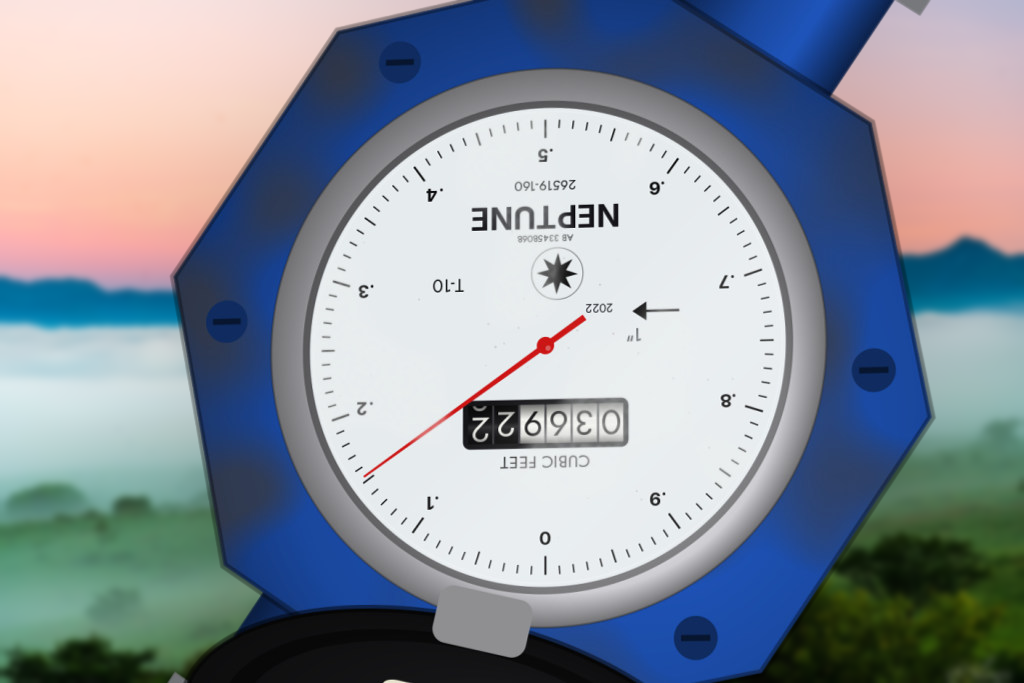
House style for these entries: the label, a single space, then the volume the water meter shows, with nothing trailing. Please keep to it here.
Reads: 36922.15 ft³
